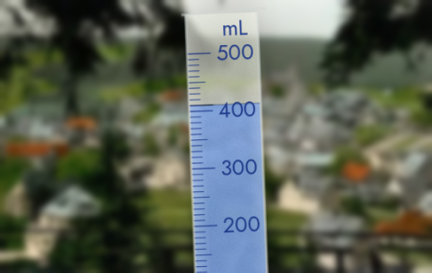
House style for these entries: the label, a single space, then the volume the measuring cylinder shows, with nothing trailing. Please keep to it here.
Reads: 410 mL
